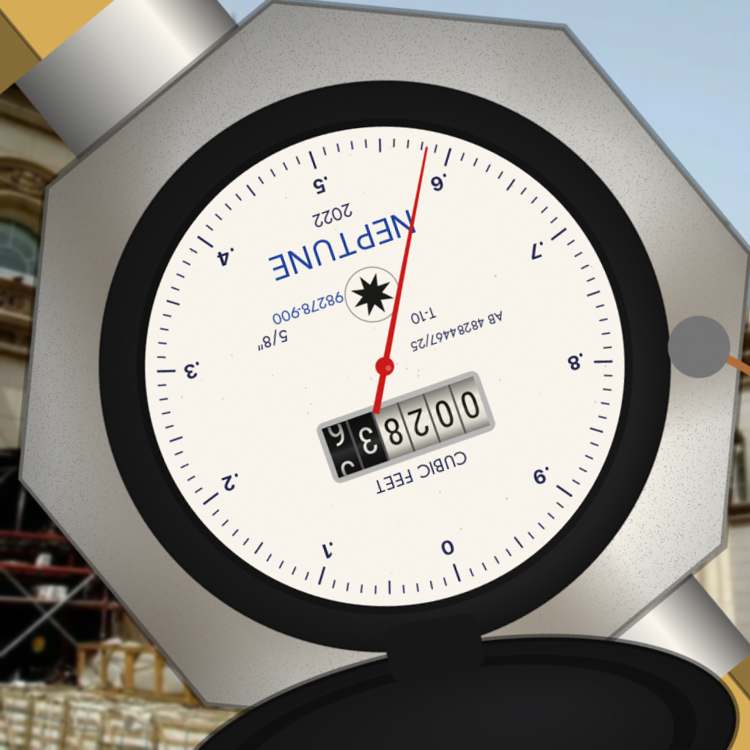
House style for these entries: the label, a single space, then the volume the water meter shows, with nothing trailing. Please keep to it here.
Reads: 2835.58 ft³
